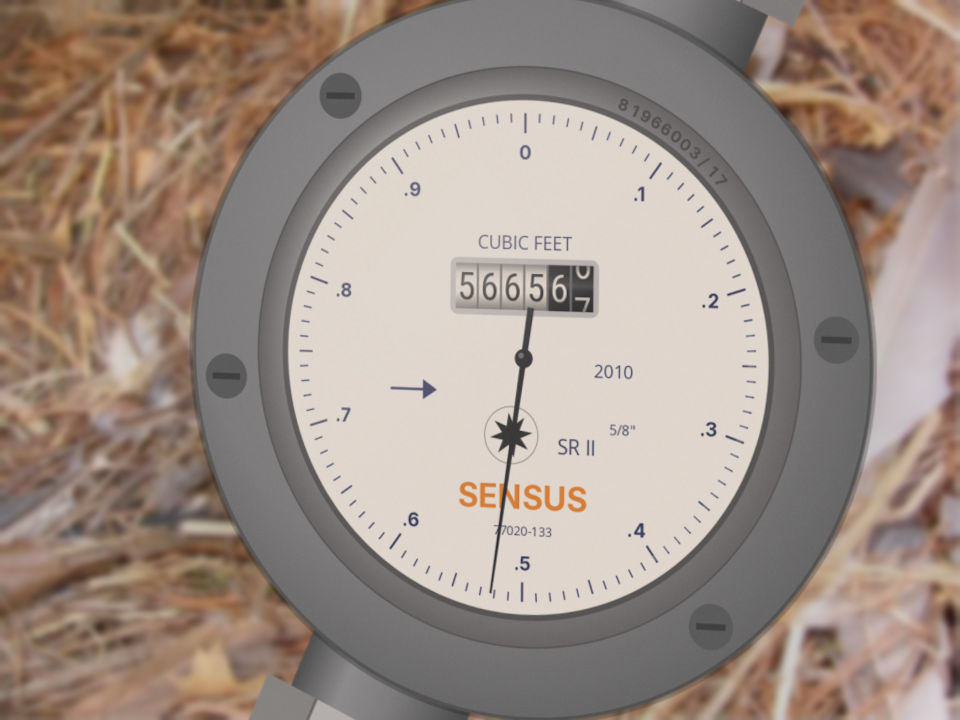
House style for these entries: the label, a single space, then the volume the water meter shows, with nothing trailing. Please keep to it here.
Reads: 566566.52 ft³
